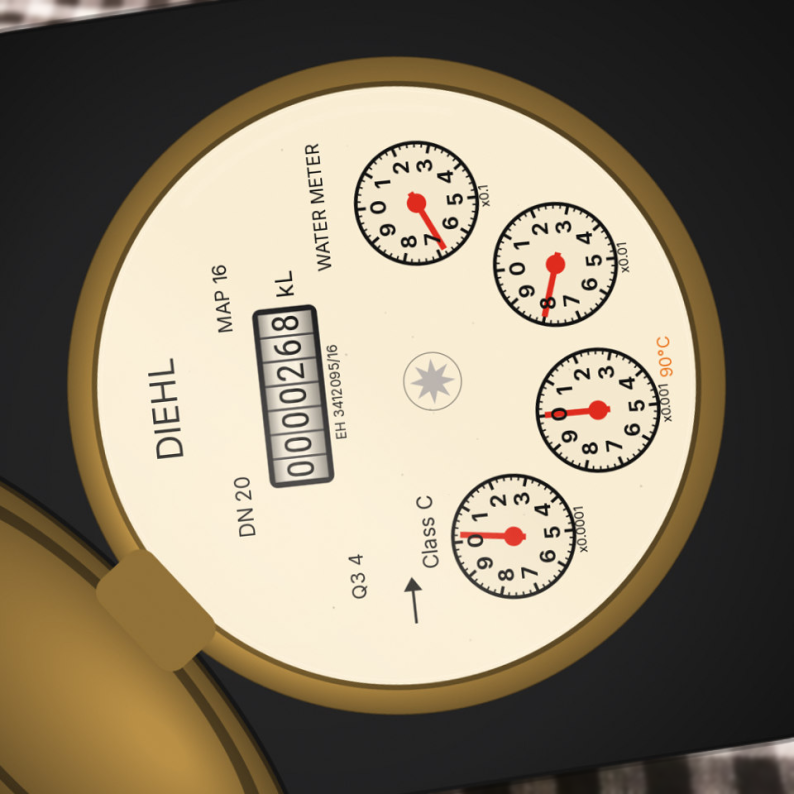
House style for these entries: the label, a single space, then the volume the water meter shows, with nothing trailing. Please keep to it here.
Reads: 268.6800 kL
